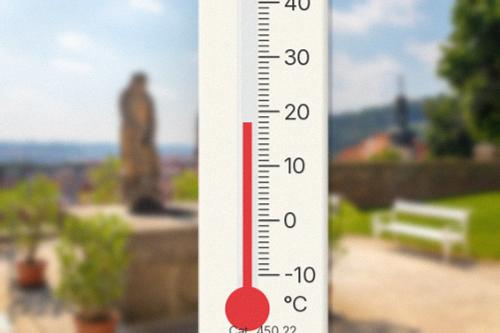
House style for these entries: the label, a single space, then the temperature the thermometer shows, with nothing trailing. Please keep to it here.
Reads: 18 °C
